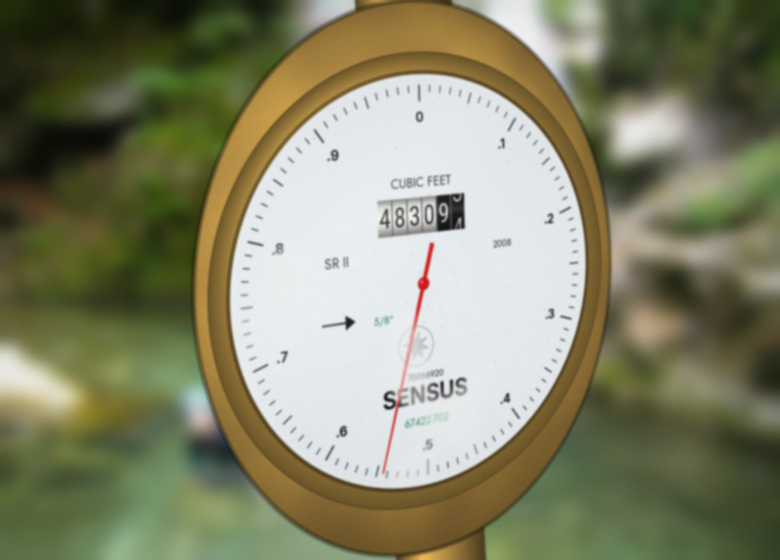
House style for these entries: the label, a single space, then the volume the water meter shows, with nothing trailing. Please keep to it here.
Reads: 483093.54 ft³
